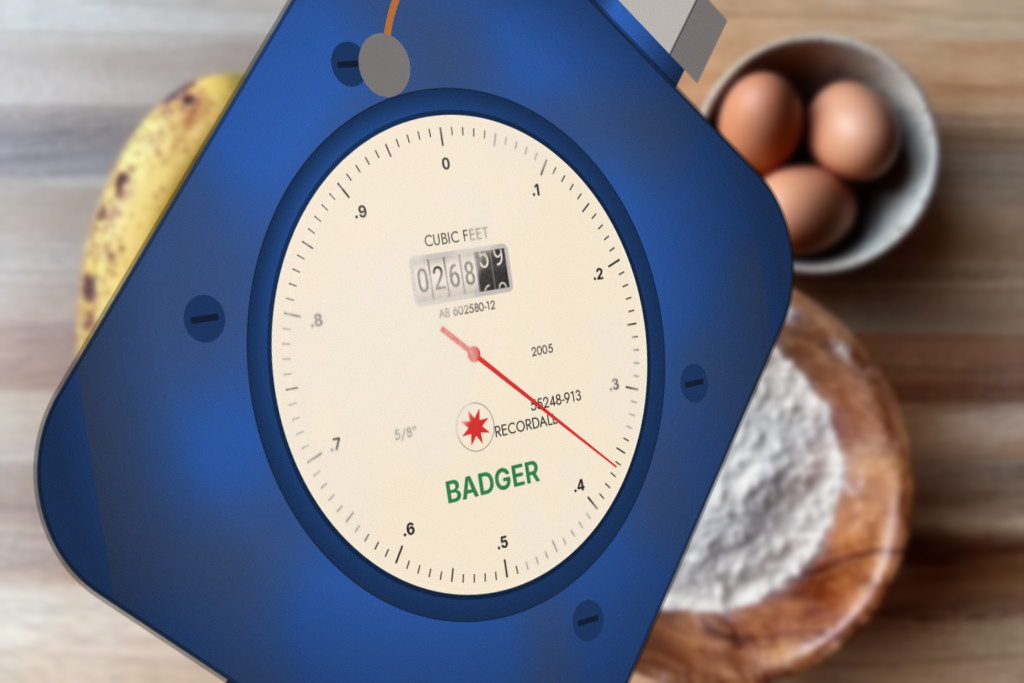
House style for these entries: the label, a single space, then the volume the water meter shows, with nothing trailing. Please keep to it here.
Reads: 26859.36 ft³
